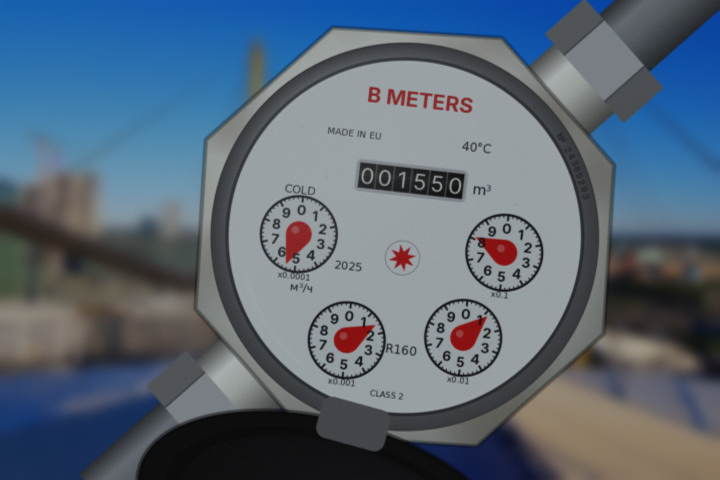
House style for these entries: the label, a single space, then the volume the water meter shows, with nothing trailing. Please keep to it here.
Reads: 1550.8115 m³
